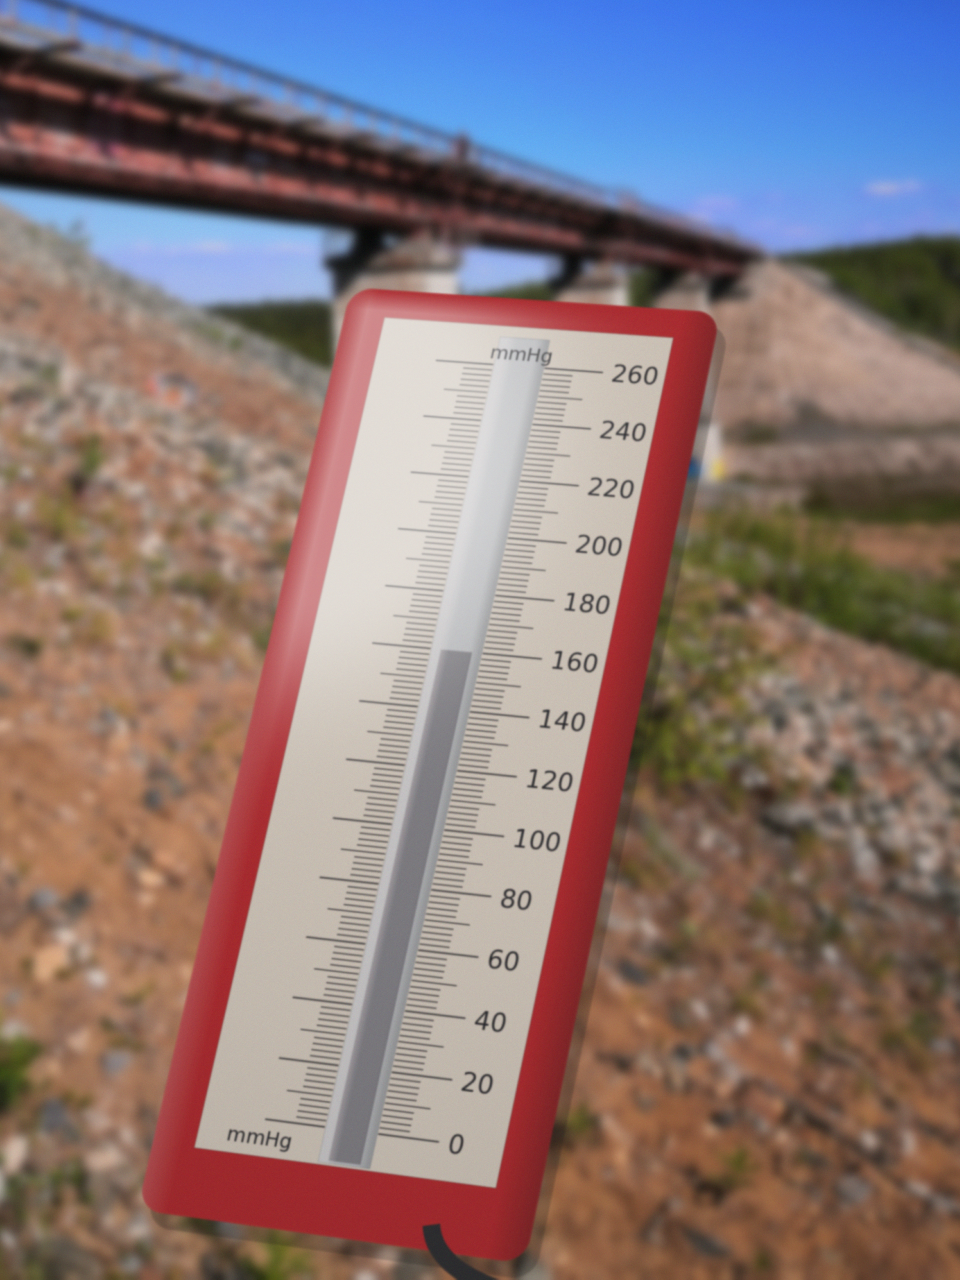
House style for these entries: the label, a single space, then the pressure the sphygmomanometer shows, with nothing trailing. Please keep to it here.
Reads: 160 mmHg
